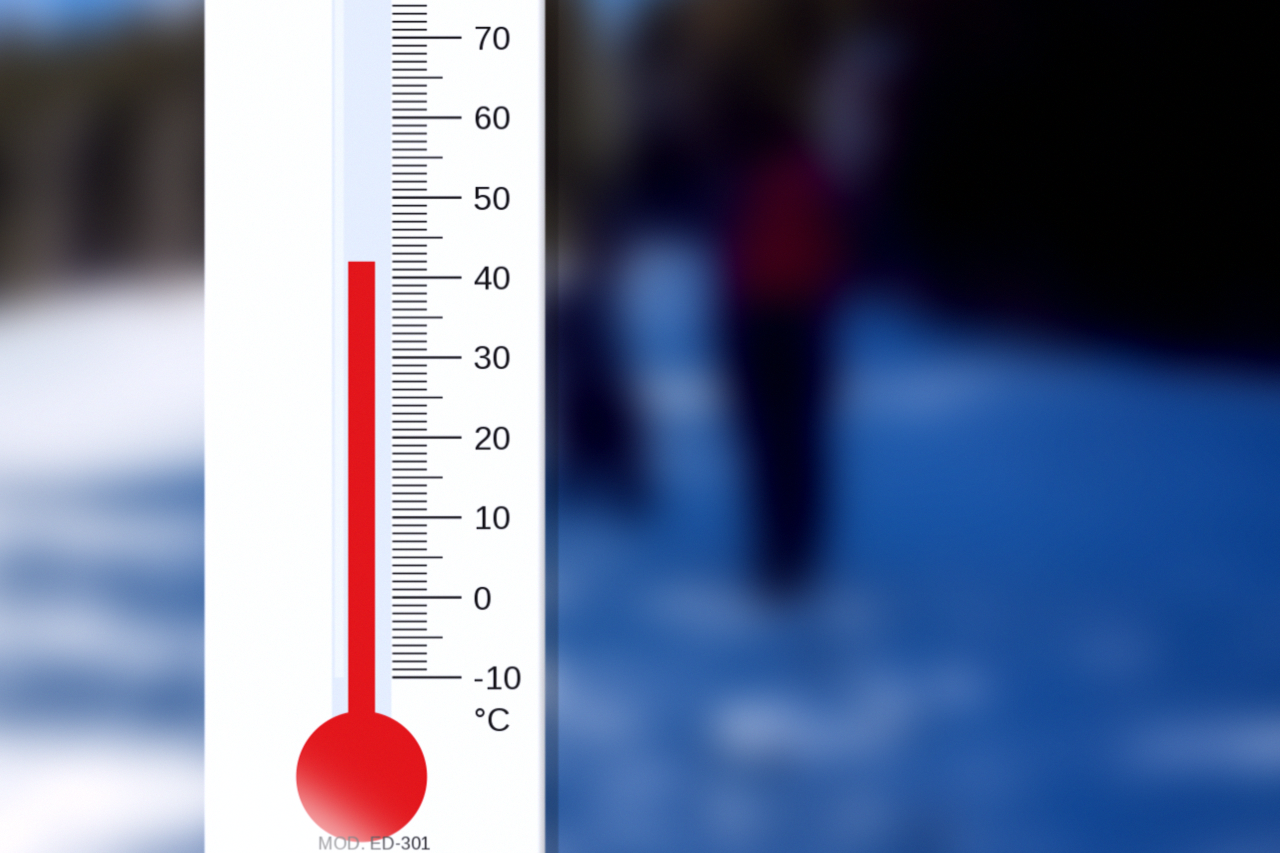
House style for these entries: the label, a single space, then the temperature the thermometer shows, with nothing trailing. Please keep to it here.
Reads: 42 °C
